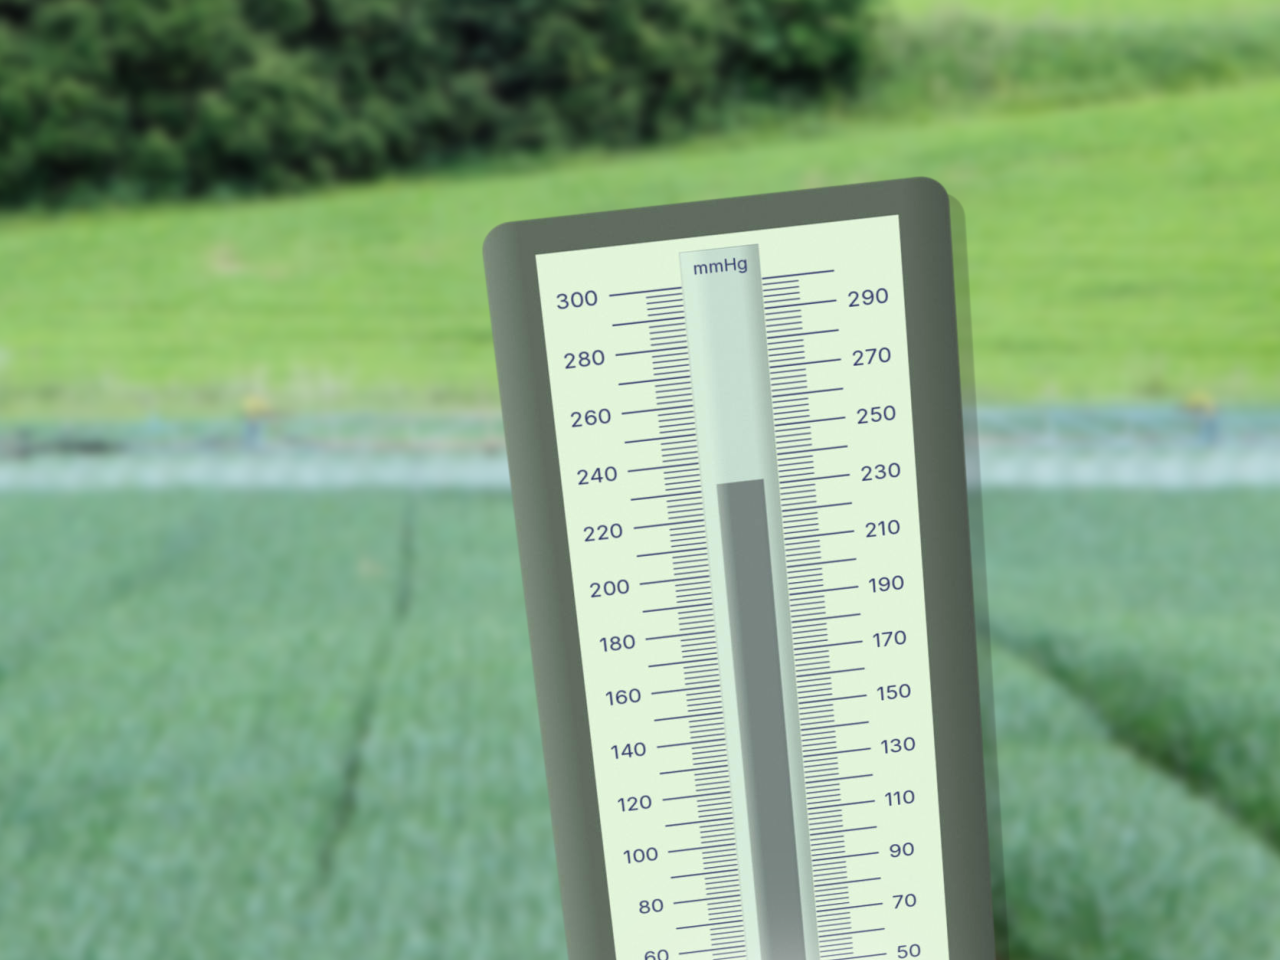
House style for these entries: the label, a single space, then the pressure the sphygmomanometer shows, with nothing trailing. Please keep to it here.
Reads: 232 mmHg
